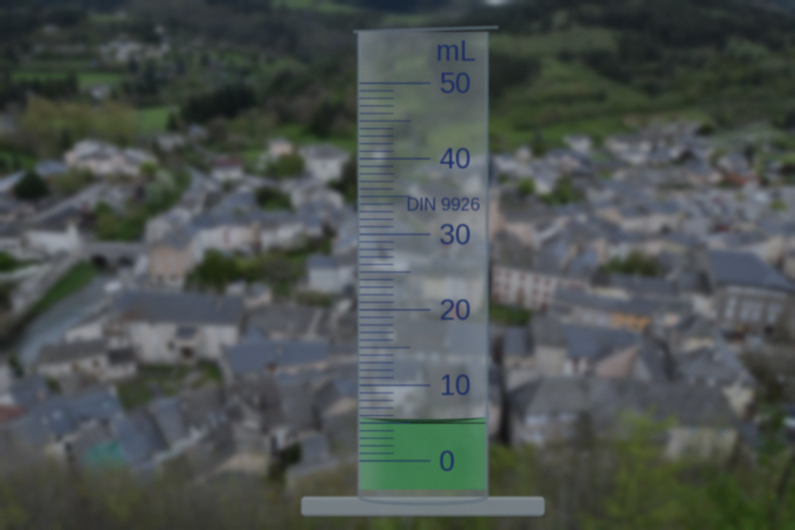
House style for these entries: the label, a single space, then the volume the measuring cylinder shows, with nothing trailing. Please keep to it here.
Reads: 5 mL
